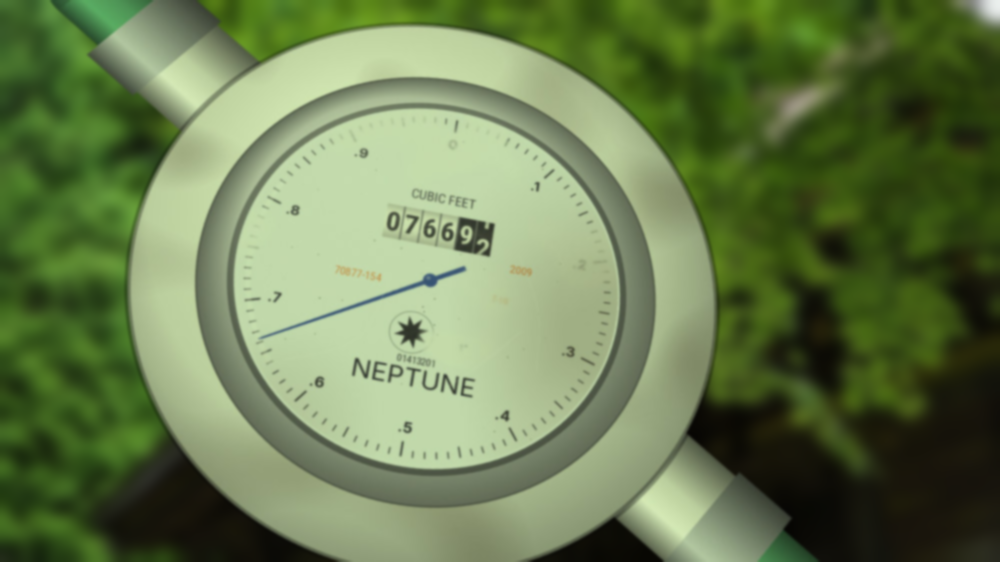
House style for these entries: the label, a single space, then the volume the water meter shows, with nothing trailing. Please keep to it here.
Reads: 76691.66 ft³
